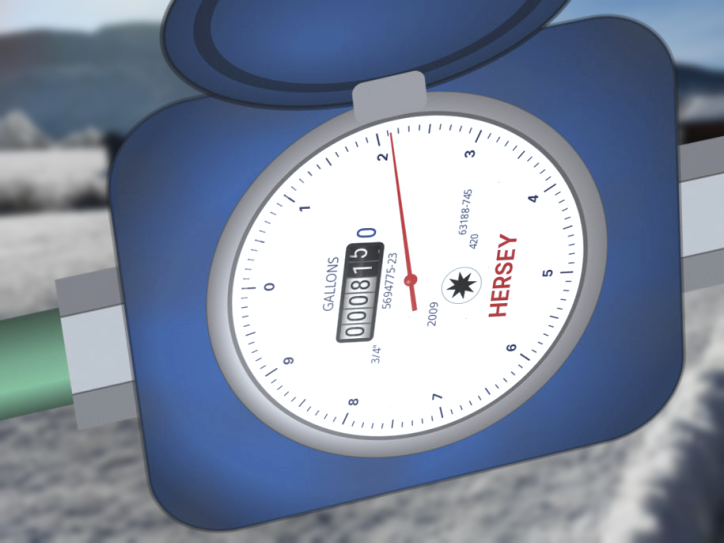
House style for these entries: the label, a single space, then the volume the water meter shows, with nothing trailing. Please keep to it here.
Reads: 8152.1 gal
